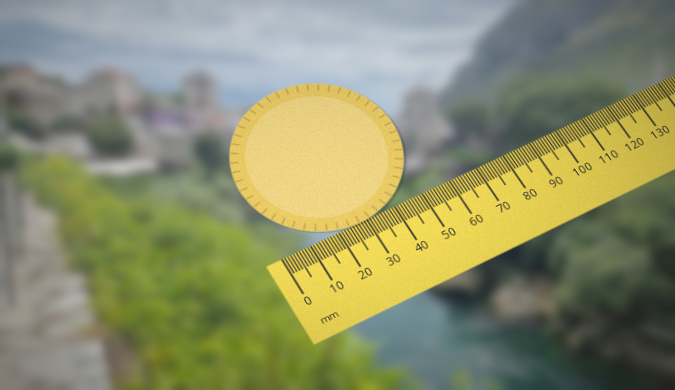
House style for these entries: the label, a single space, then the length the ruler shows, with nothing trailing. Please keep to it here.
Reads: 55 mm
